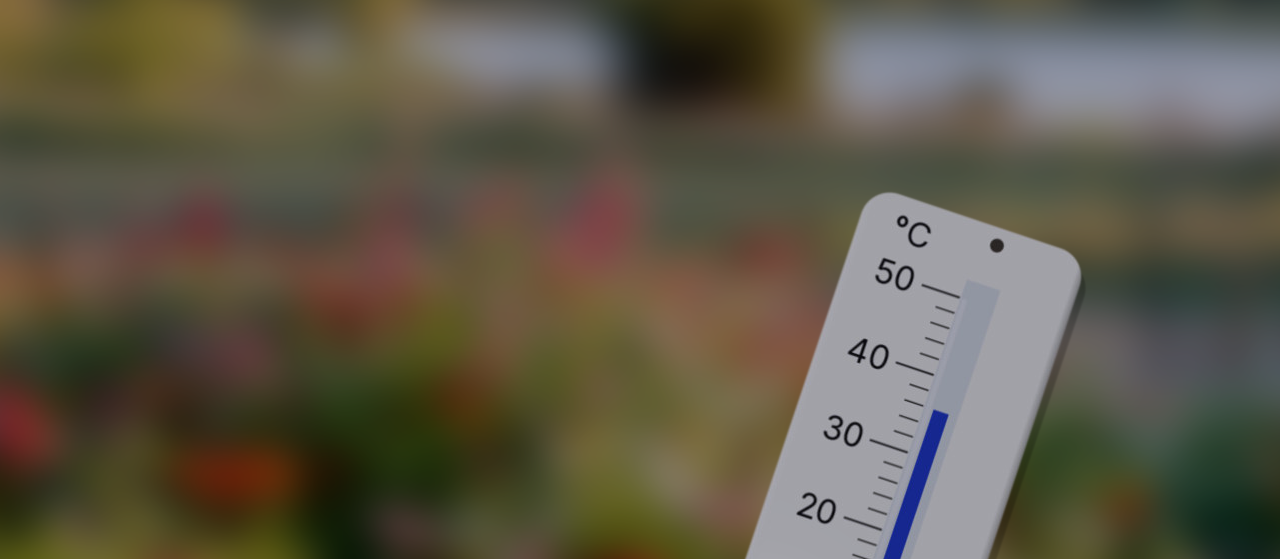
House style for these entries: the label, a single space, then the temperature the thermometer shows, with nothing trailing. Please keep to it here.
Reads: 36 °C
